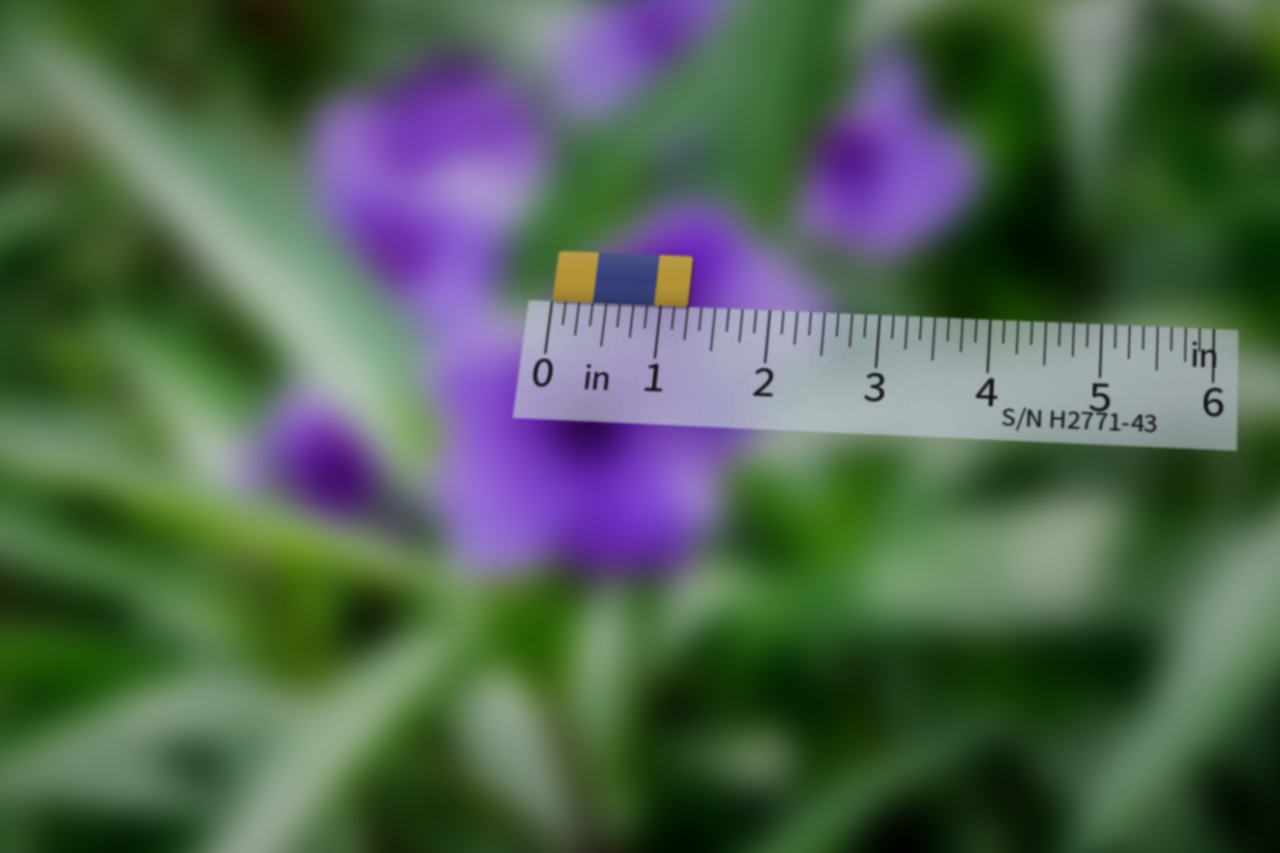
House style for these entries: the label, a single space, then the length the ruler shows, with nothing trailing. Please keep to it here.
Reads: 1.25 in
